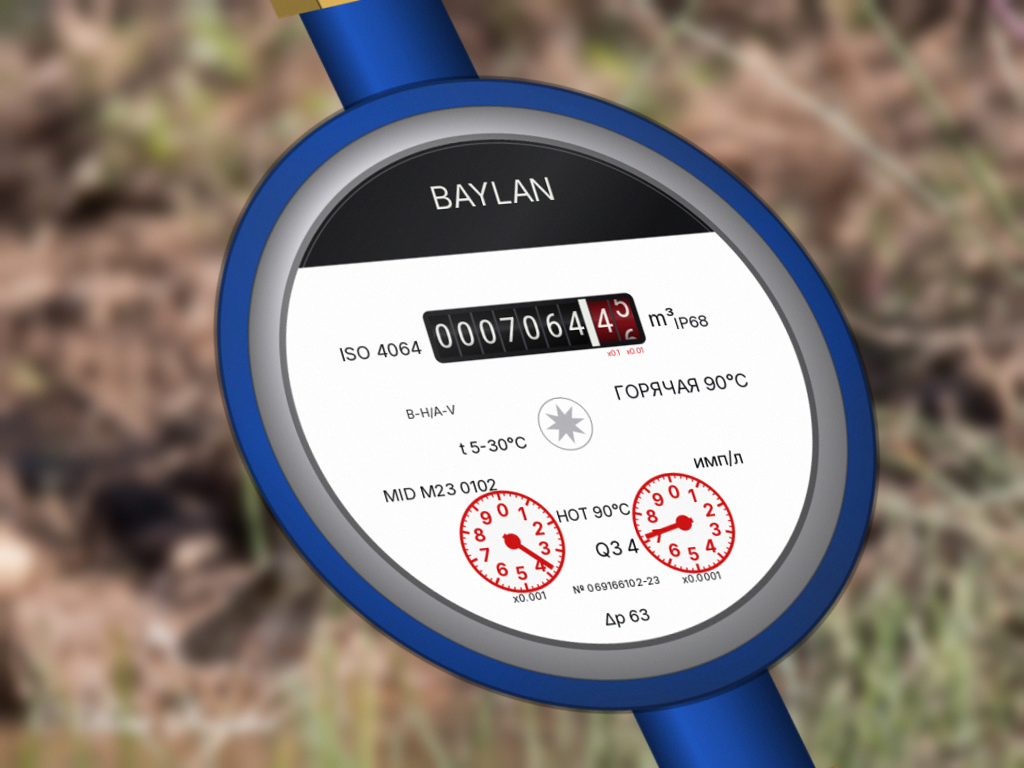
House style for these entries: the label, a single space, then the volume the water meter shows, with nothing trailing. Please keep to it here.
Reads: 7064.4537 m³
